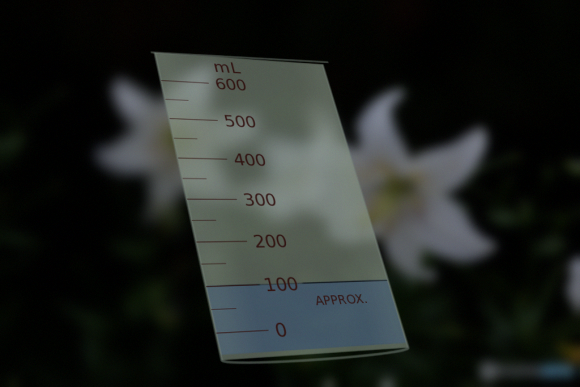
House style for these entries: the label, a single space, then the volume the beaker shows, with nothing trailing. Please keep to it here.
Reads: 100 mL
